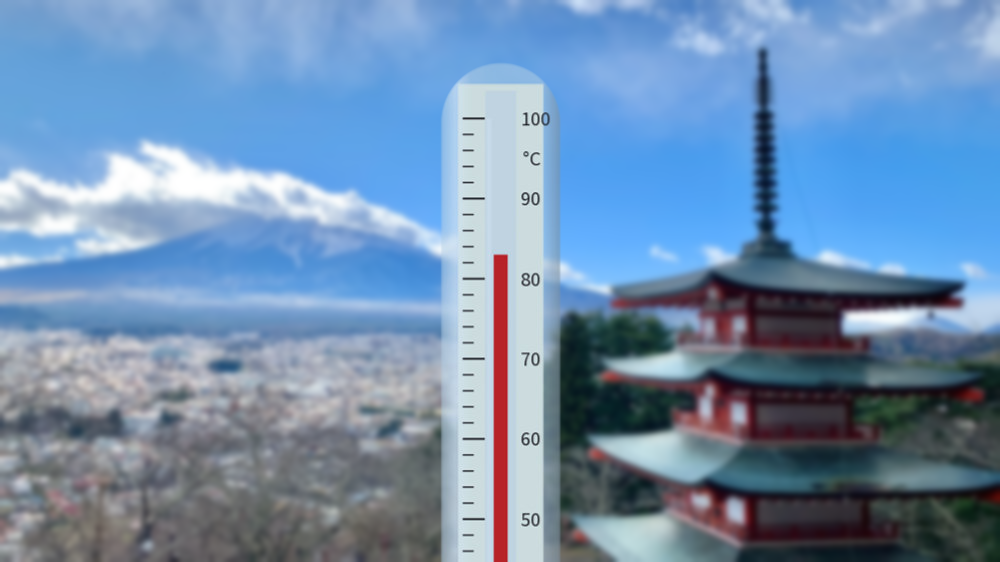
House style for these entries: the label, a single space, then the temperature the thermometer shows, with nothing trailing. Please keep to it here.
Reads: 83 °C
